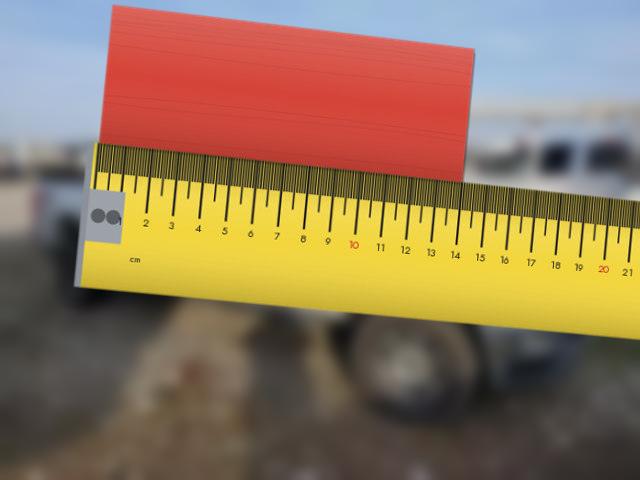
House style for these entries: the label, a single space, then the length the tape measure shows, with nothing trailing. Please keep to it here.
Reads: 14 cm
